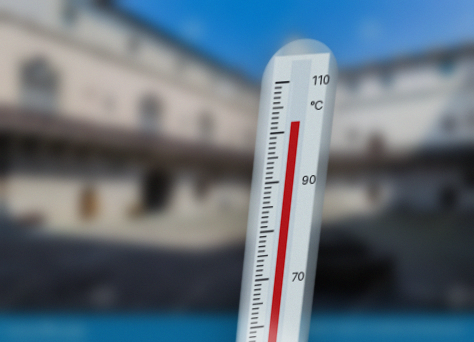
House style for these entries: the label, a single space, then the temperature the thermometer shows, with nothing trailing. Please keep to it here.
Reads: 102 °C
